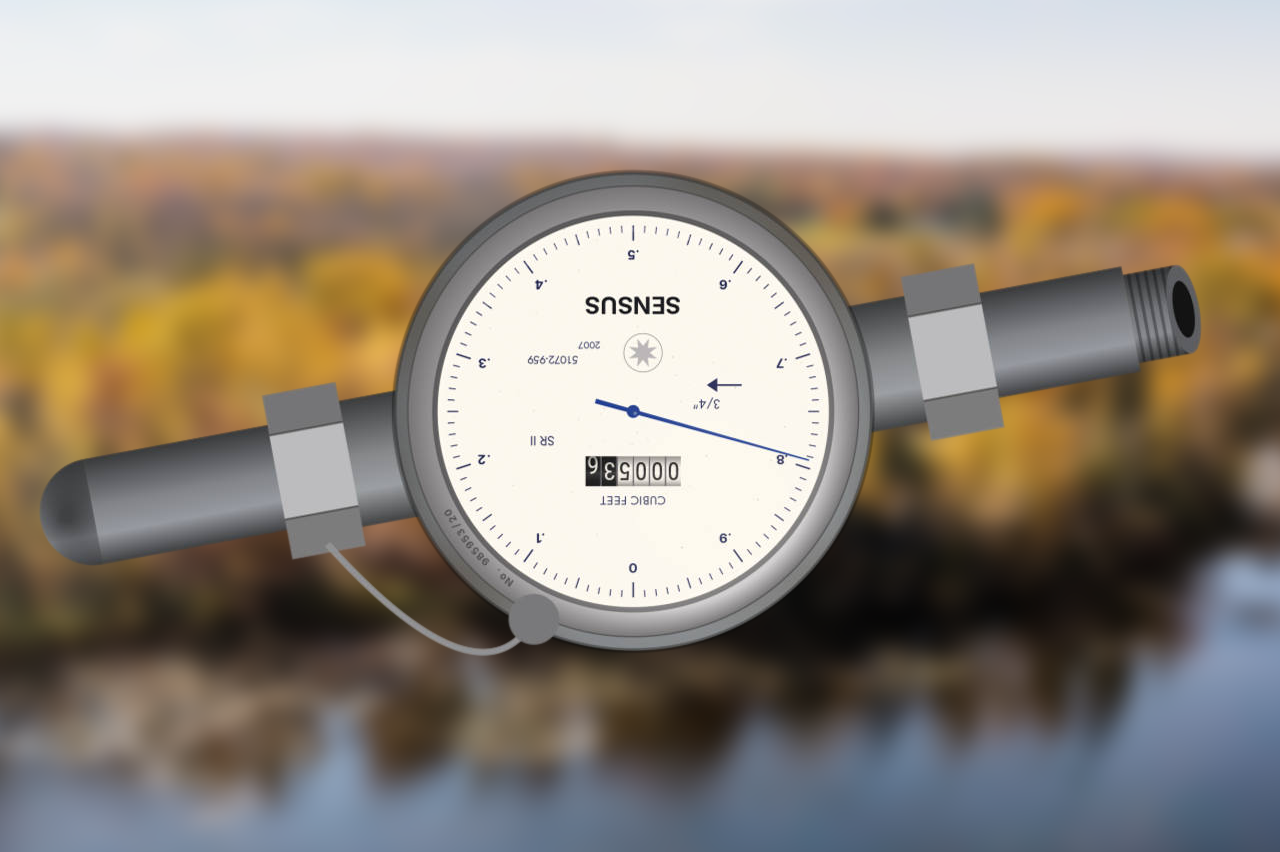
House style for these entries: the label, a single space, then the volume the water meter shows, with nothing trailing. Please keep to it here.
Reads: 535.79 ft³
